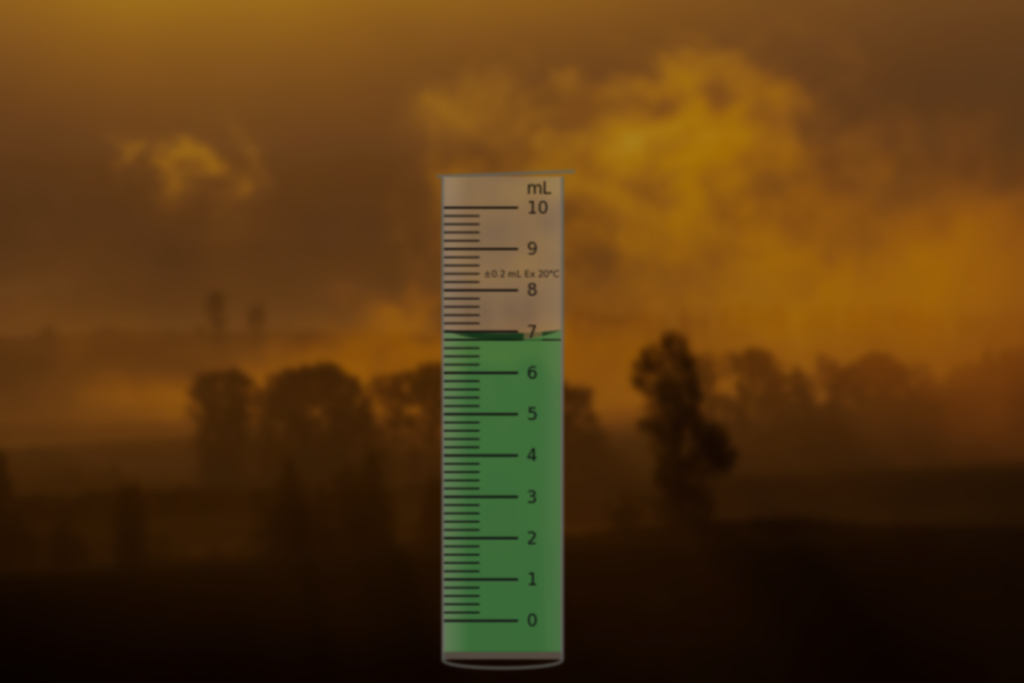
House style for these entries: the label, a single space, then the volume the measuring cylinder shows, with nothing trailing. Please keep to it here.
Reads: 6.8 mL
